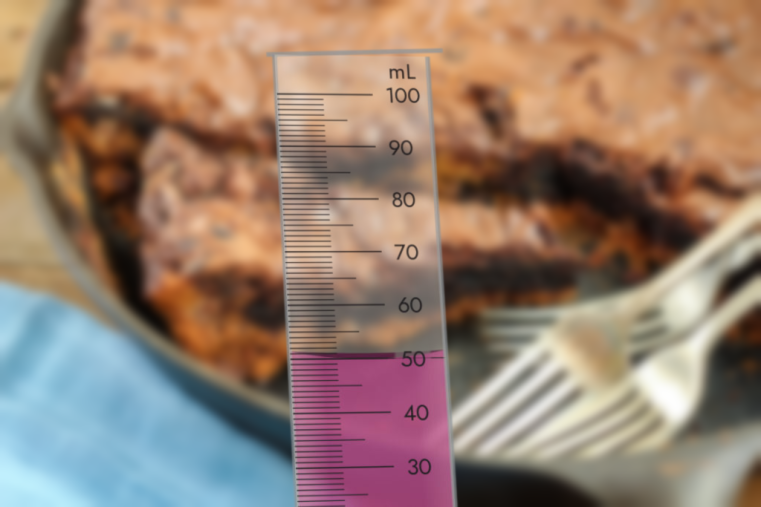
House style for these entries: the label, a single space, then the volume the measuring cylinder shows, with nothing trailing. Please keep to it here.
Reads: 50 mL
